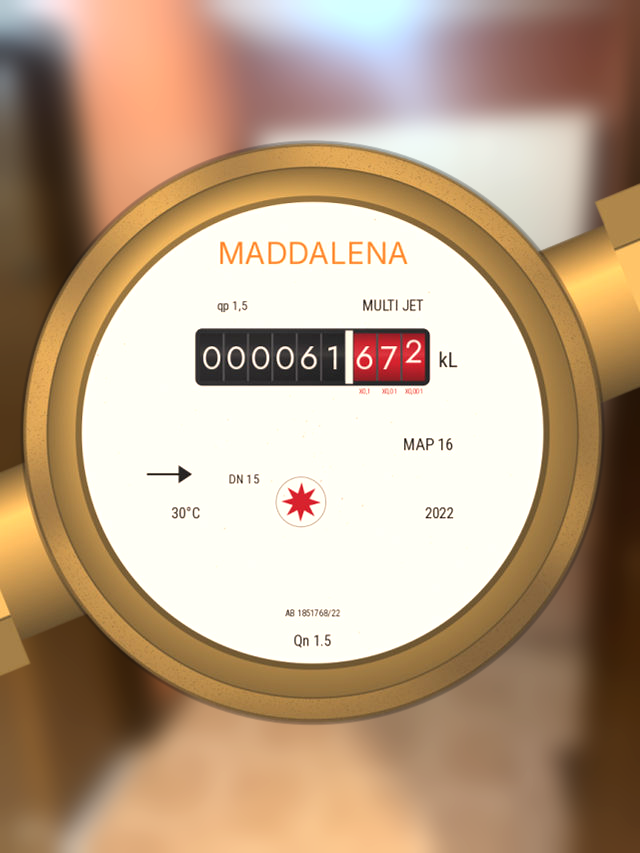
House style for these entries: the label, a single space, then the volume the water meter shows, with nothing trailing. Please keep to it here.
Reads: 61.672 kL
